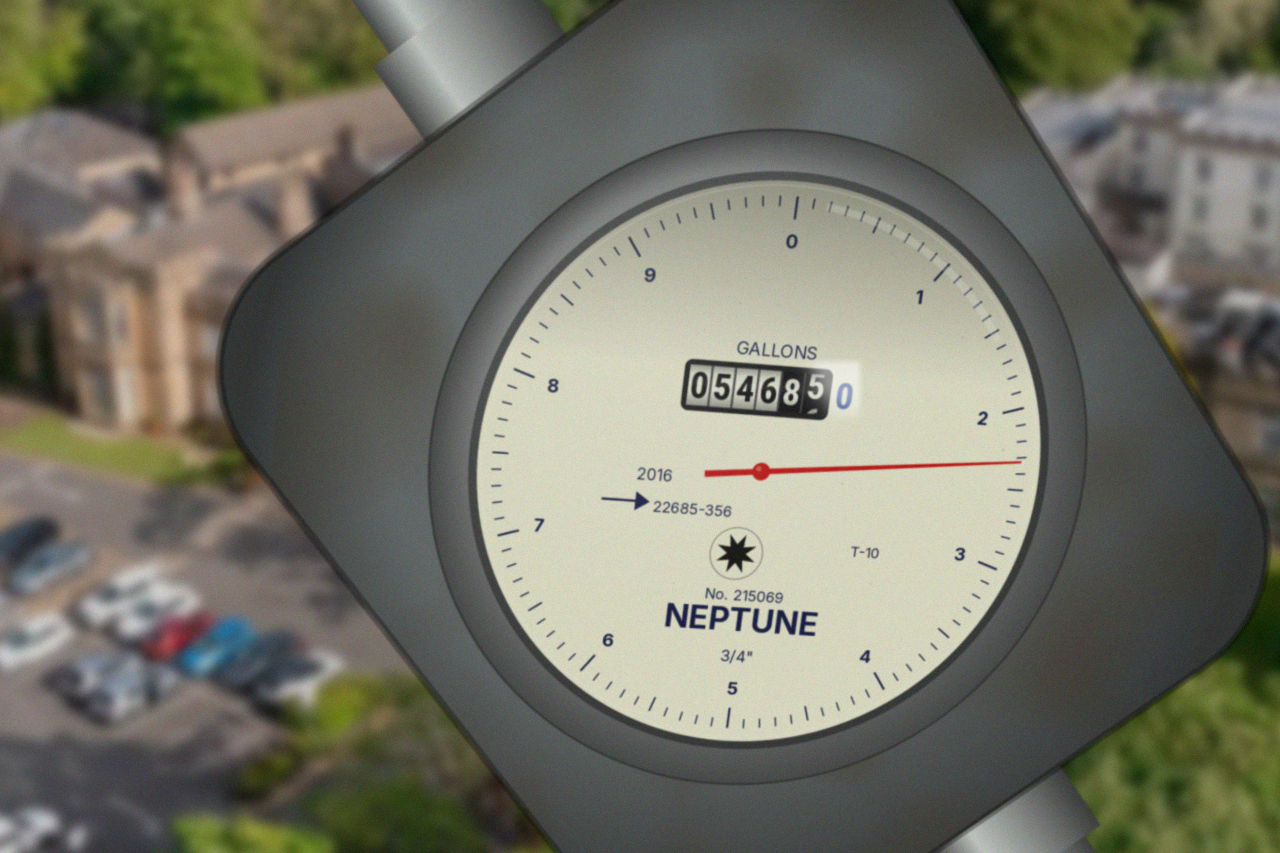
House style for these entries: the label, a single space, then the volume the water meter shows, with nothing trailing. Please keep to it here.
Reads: 546852.3 gal
